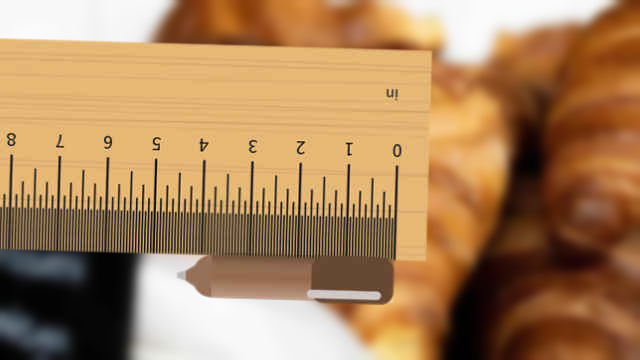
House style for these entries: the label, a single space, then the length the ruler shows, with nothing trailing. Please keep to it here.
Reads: 4.5 in
